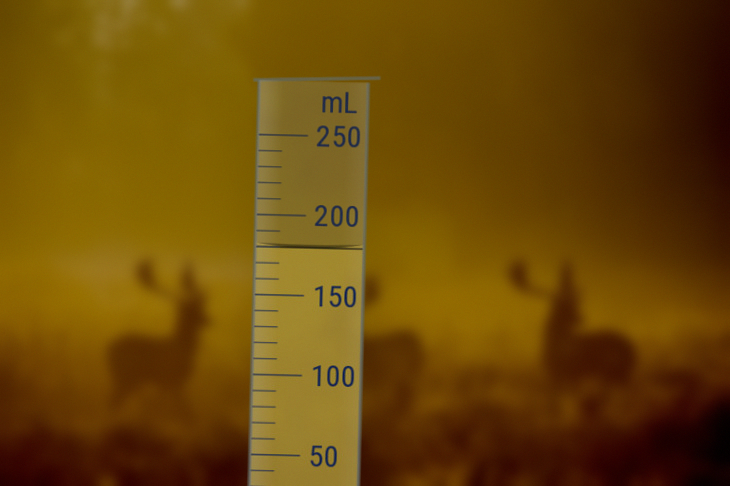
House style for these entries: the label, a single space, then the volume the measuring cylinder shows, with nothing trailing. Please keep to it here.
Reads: 180 mL
